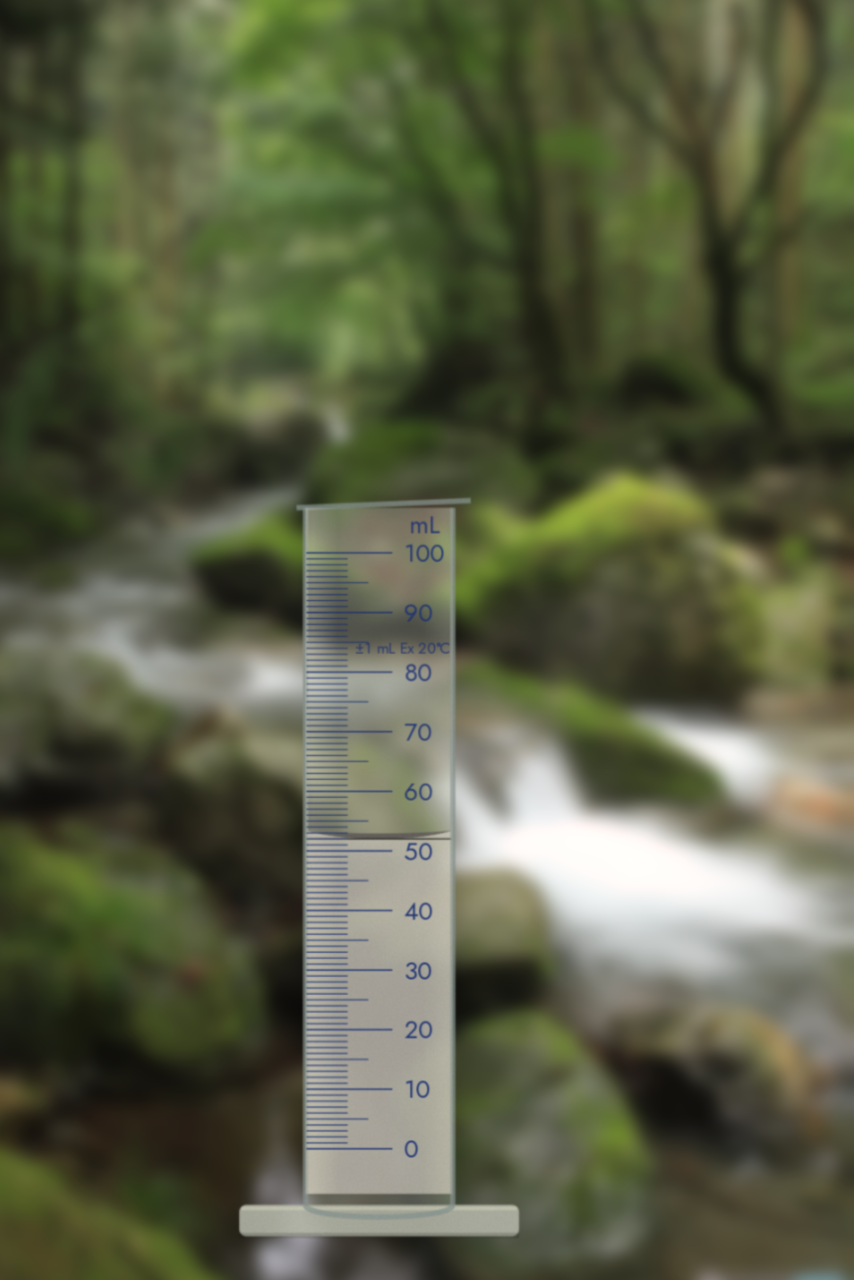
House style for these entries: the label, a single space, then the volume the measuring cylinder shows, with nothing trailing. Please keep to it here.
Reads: 52 mL
